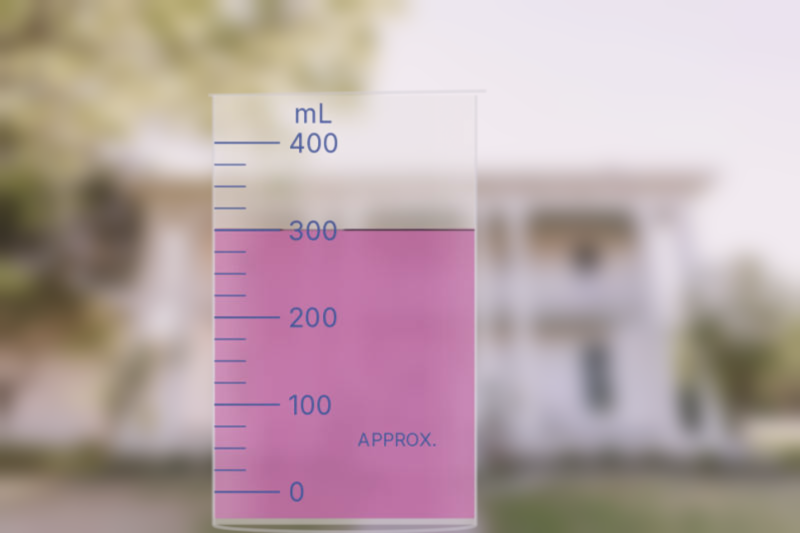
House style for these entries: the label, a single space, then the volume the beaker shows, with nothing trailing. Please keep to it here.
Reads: 300 mL
